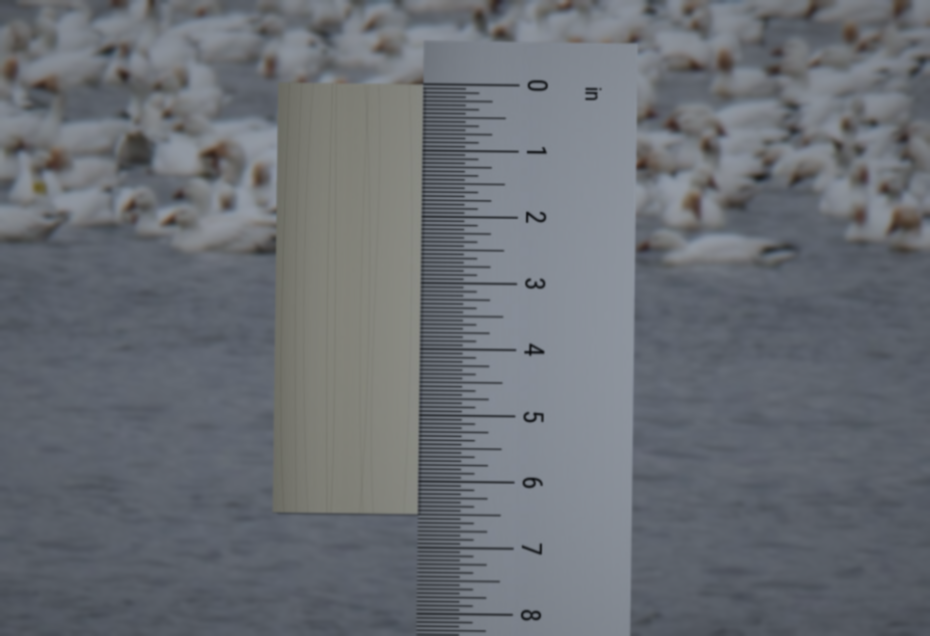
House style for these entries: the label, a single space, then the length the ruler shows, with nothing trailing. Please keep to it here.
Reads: 6.5 in
